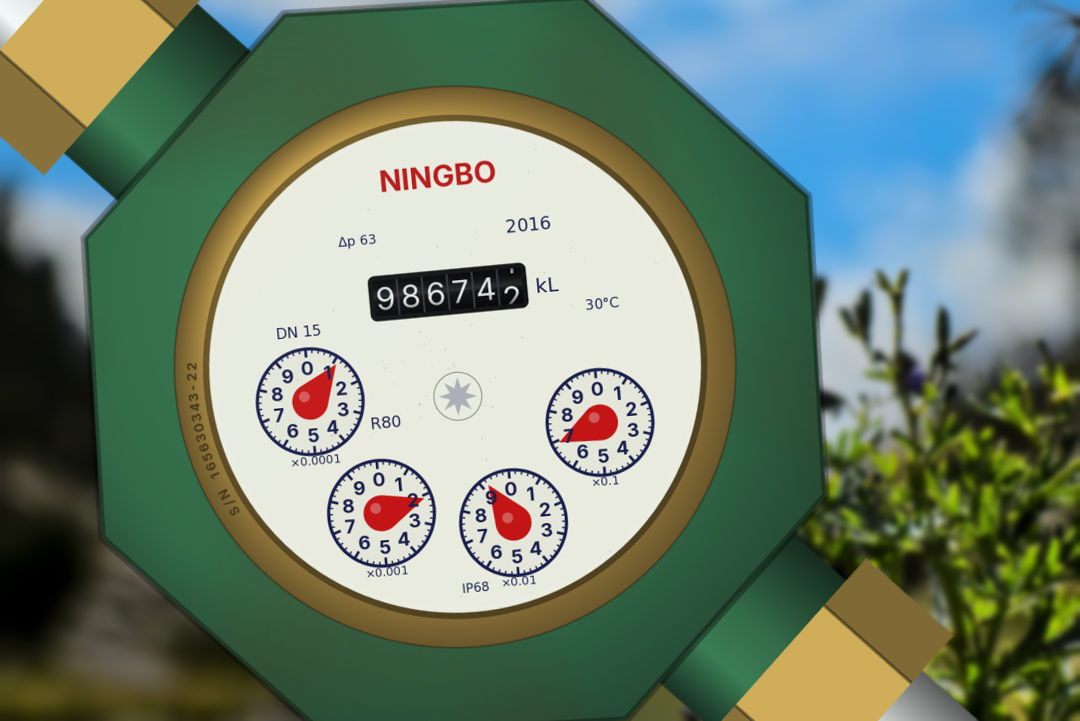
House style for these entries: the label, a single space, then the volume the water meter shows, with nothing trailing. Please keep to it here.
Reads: 986741.6921 kL
